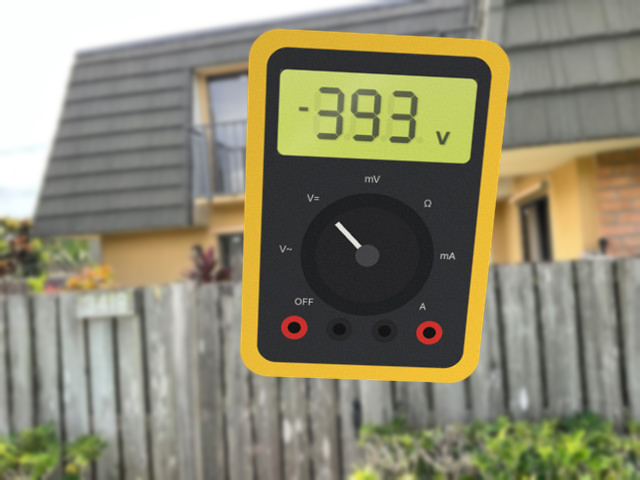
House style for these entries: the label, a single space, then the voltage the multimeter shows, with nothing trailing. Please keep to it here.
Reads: -393 V
